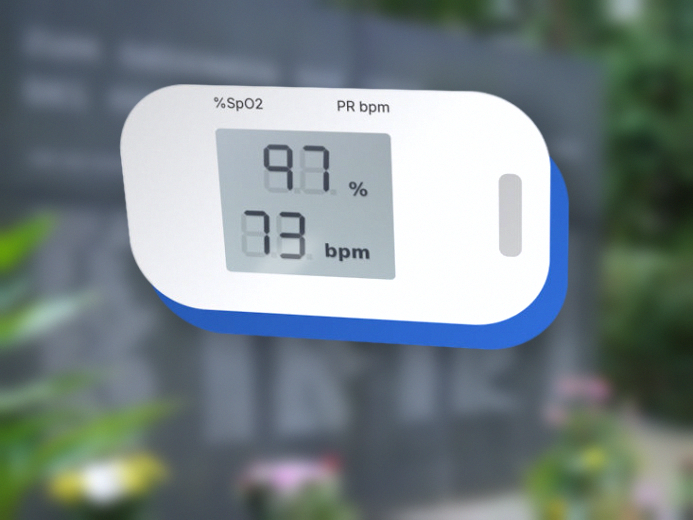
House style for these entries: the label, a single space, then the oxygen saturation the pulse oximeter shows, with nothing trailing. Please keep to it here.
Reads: 97 %
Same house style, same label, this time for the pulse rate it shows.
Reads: 73 bpm
